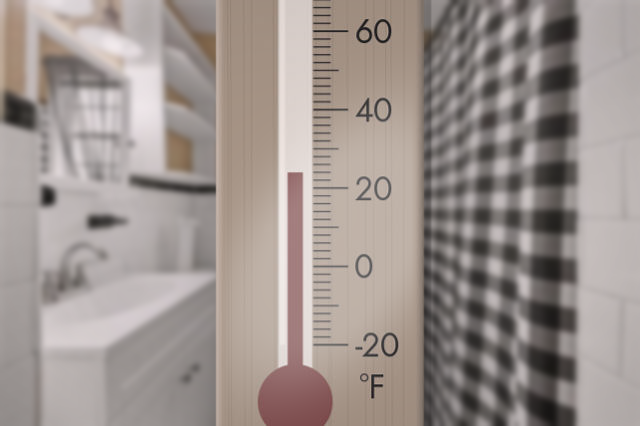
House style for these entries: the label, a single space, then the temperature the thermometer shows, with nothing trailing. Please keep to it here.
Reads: 24 °F
